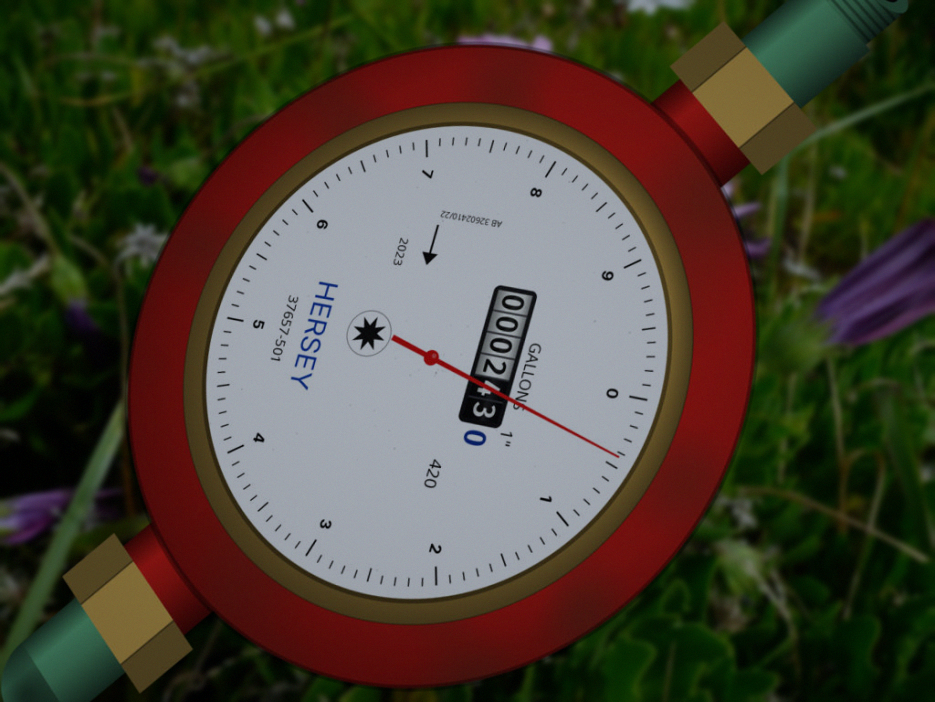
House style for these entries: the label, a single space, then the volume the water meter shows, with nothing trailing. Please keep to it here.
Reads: 2430.4 gal
